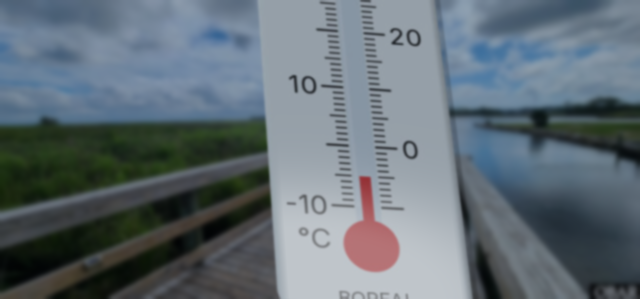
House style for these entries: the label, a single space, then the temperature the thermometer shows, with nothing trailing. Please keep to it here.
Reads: -5 °C
